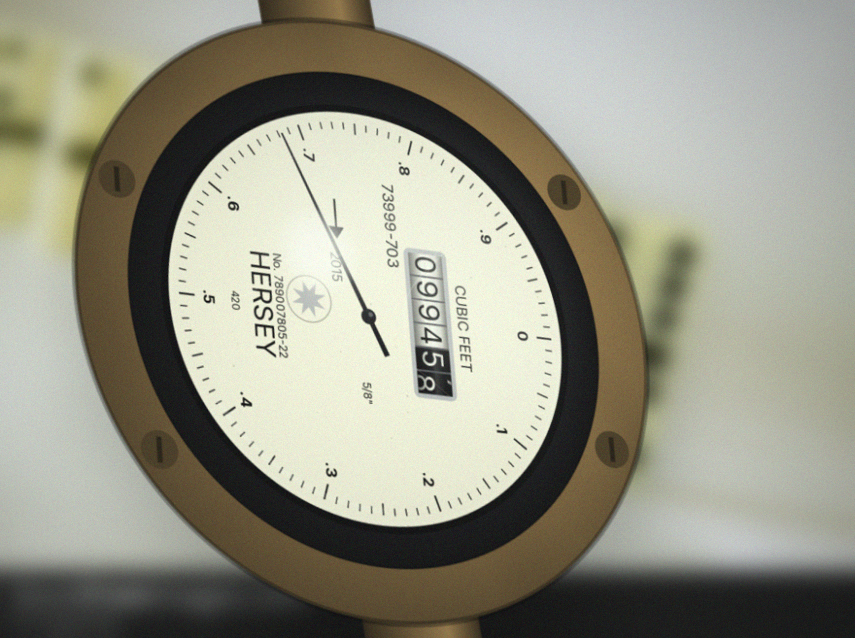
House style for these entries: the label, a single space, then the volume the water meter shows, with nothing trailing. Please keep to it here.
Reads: 99457.68 ft³
